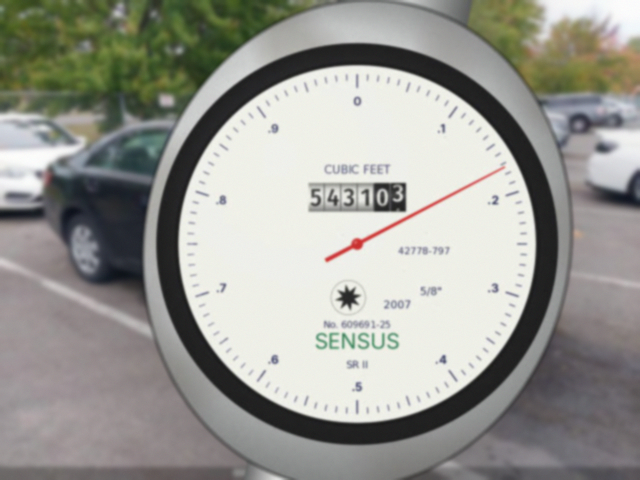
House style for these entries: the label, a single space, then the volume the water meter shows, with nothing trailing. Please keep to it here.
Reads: 543103.17 ft³
